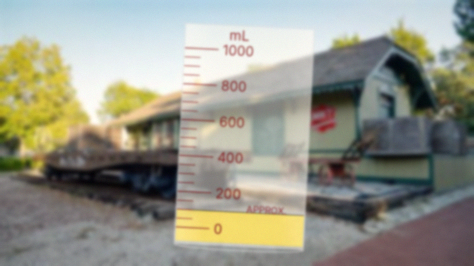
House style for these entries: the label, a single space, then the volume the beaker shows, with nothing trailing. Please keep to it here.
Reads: 100 mL
